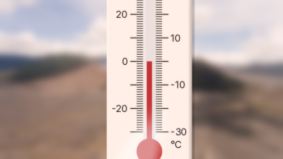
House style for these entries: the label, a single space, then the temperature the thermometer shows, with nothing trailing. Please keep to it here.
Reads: 0 °C
